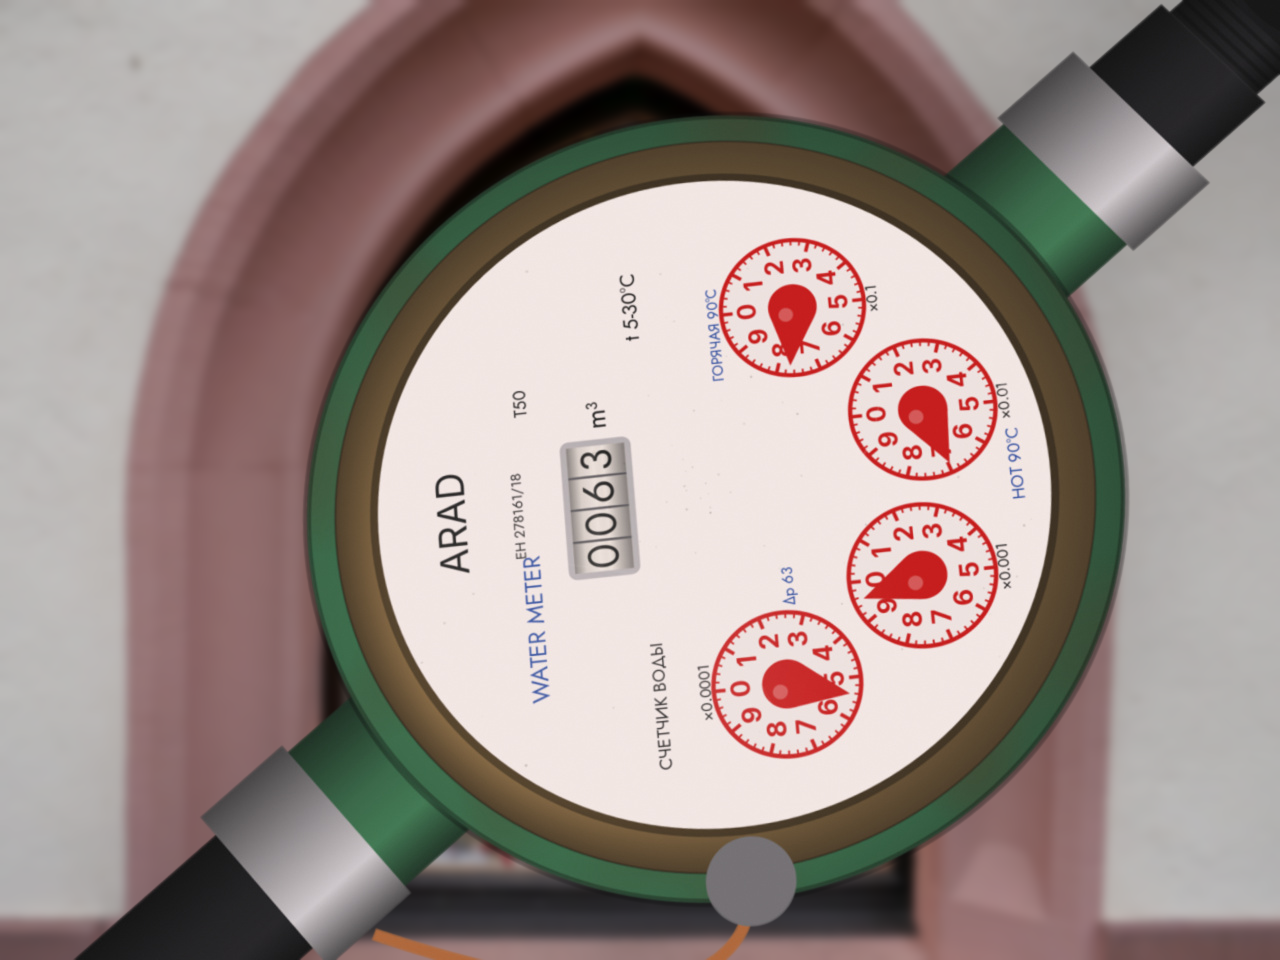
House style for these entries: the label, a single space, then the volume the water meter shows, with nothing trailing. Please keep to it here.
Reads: 63.7695 m³
